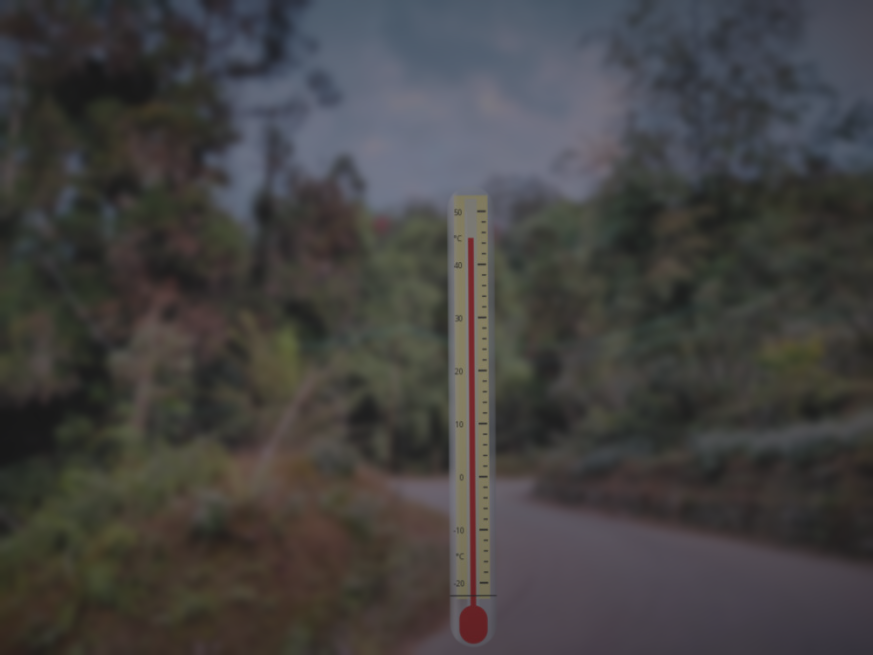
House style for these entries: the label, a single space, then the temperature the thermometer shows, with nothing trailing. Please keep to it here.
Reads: 45 °C
